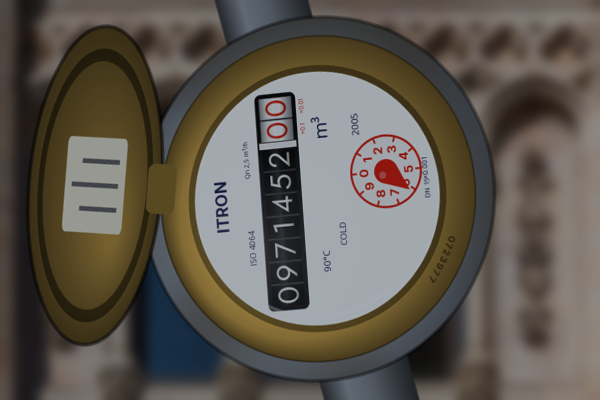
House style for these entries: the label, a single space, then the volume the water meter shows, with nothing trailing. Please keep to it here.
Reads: 971452.006 m³
